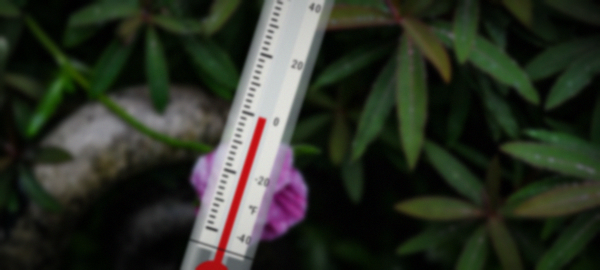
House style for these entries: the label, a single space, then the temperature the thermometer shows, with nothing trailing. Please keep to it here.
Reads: 0 °F
